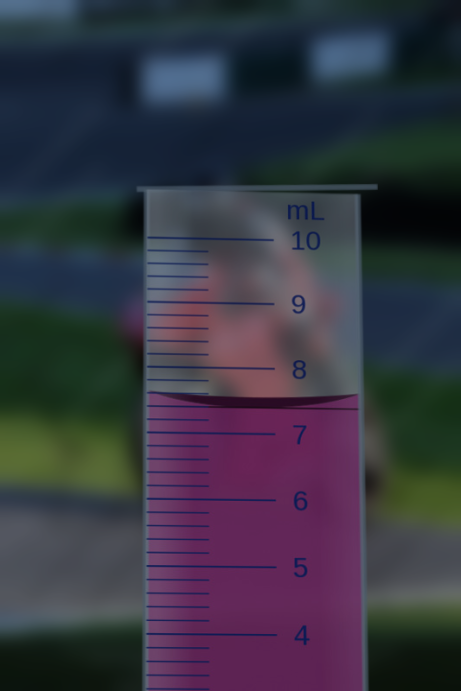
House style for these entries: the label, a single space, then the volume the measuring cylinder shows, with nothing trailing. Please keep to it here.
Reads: 7.4 mL
